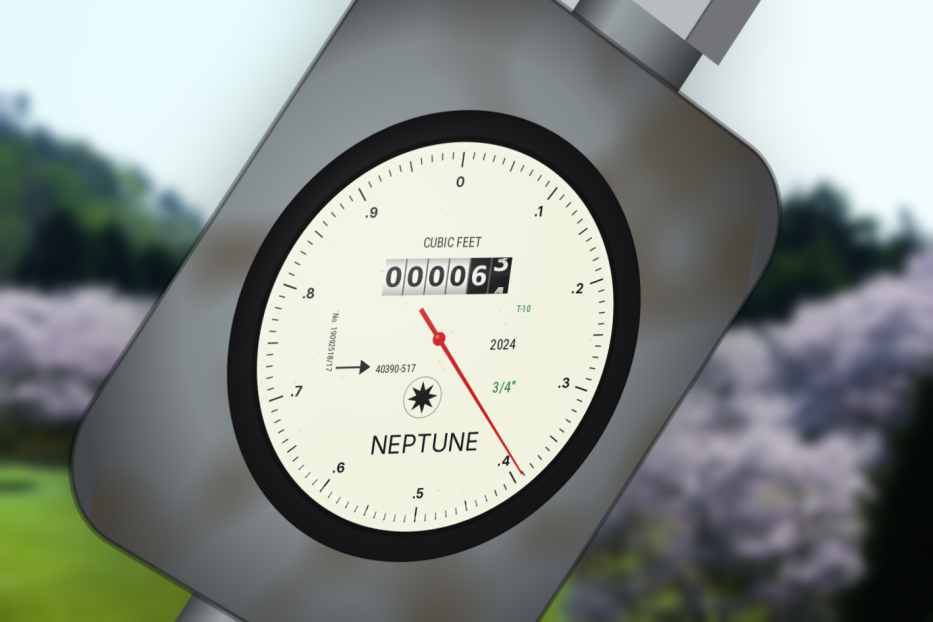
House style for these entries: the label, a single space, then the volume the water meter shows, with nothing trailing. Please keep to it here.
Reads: 63.39 ft³
